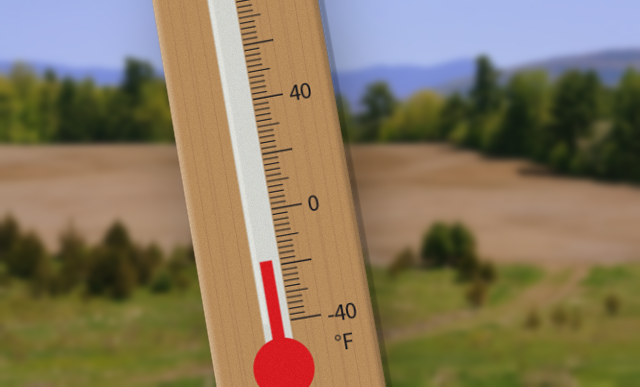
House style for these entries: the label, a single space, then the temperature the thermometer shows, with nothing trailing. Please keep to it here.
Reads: -18 °F
